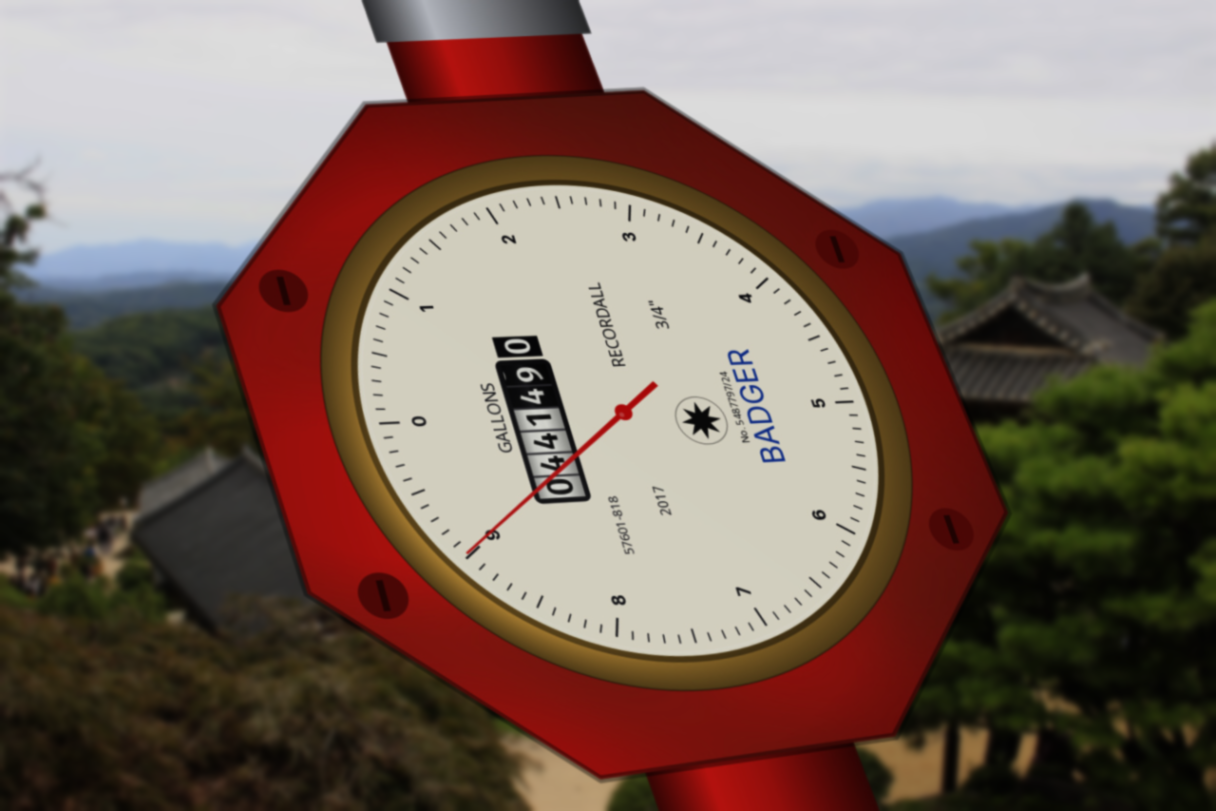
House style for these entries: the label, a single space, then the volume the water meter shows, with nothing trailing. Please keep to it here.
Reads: 441489.0 gal
